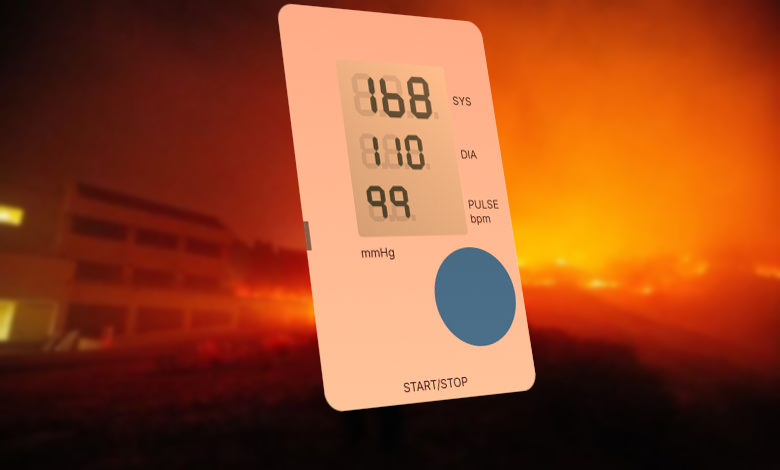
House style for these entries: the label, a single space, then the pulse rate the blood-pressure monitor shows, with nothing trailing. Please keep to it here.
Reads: 99 bpm
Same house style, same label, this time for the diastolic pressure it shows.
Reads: 110 mmHg
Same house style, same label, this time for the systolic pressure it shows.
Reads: 168 mmHg
